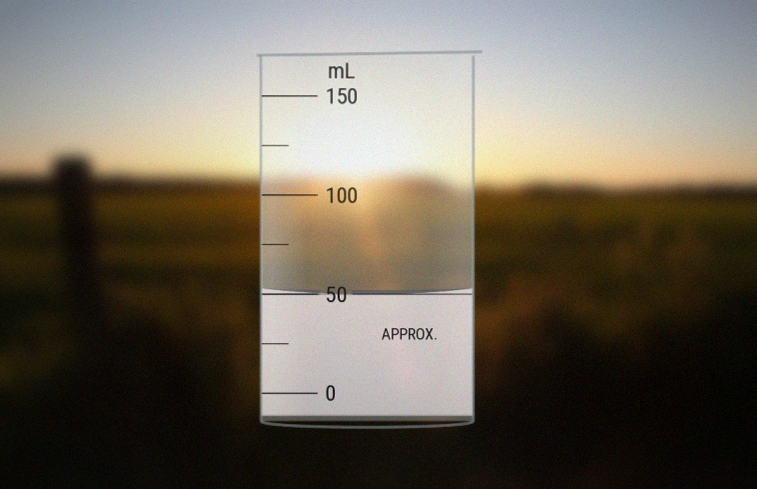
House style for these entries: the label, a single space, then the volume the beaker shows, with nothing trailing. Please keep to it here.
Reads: 50 mL
